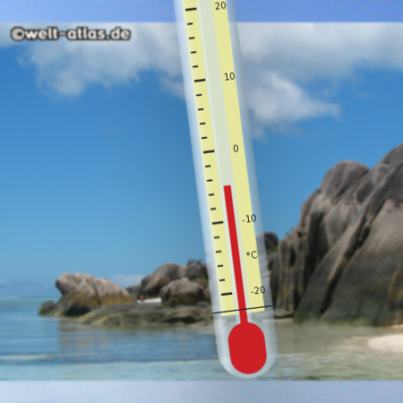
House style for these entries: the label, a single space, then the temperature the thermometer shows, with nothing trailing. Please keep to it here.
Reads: -5 °C
